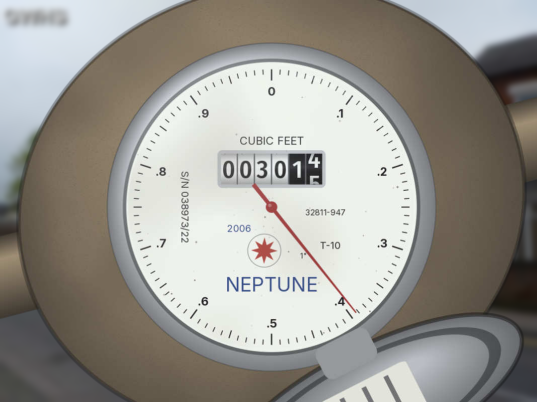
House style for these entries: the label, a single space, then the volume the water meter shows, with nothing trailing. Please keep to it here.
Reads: 3014.39 ft³
